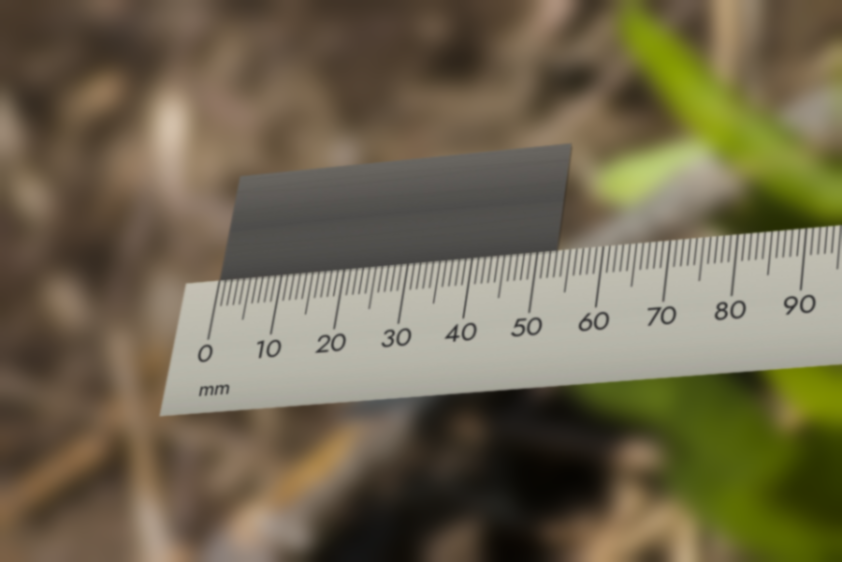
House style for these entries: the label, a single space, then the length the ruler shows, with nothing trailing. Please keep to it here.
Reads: 53 mm
